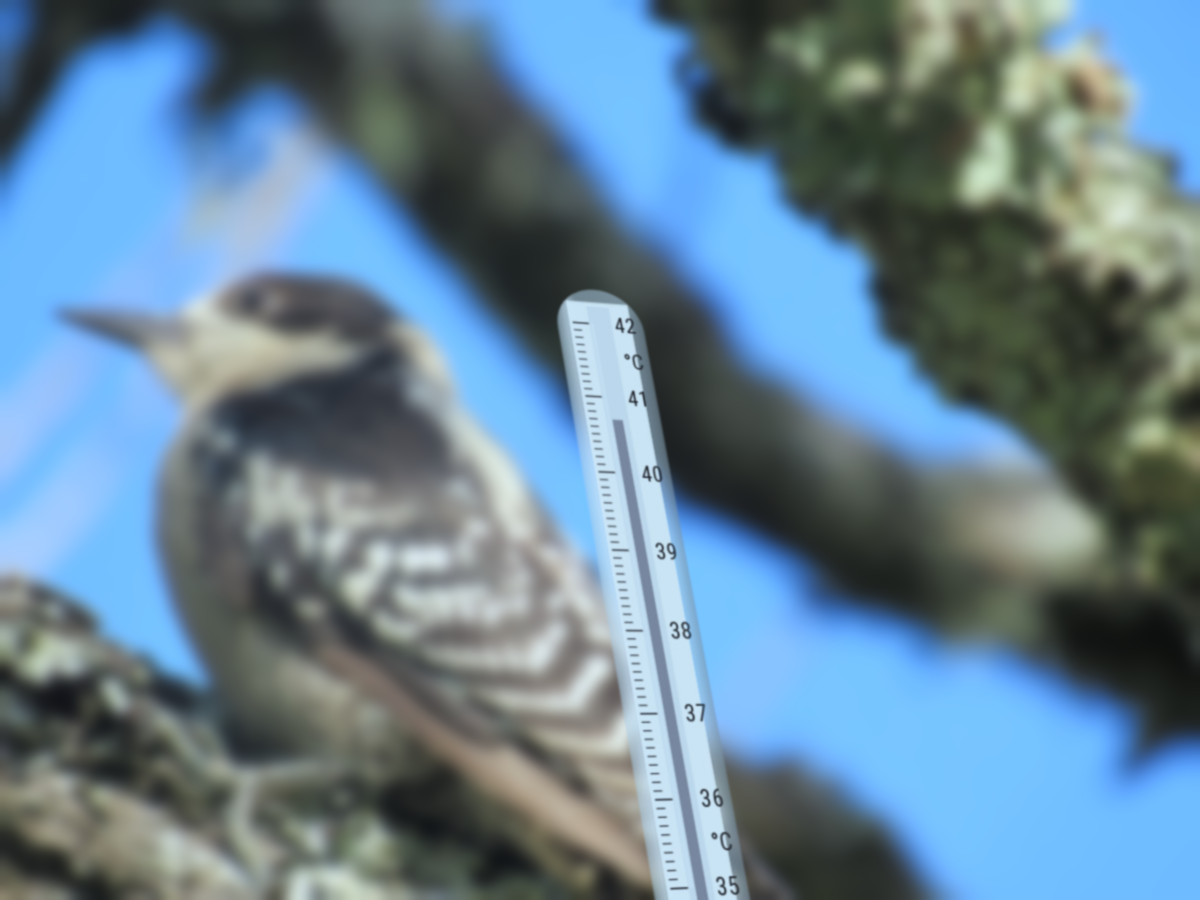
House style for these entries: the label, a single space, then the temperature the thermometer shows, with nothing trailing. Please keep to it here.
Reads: 40.7 °C
